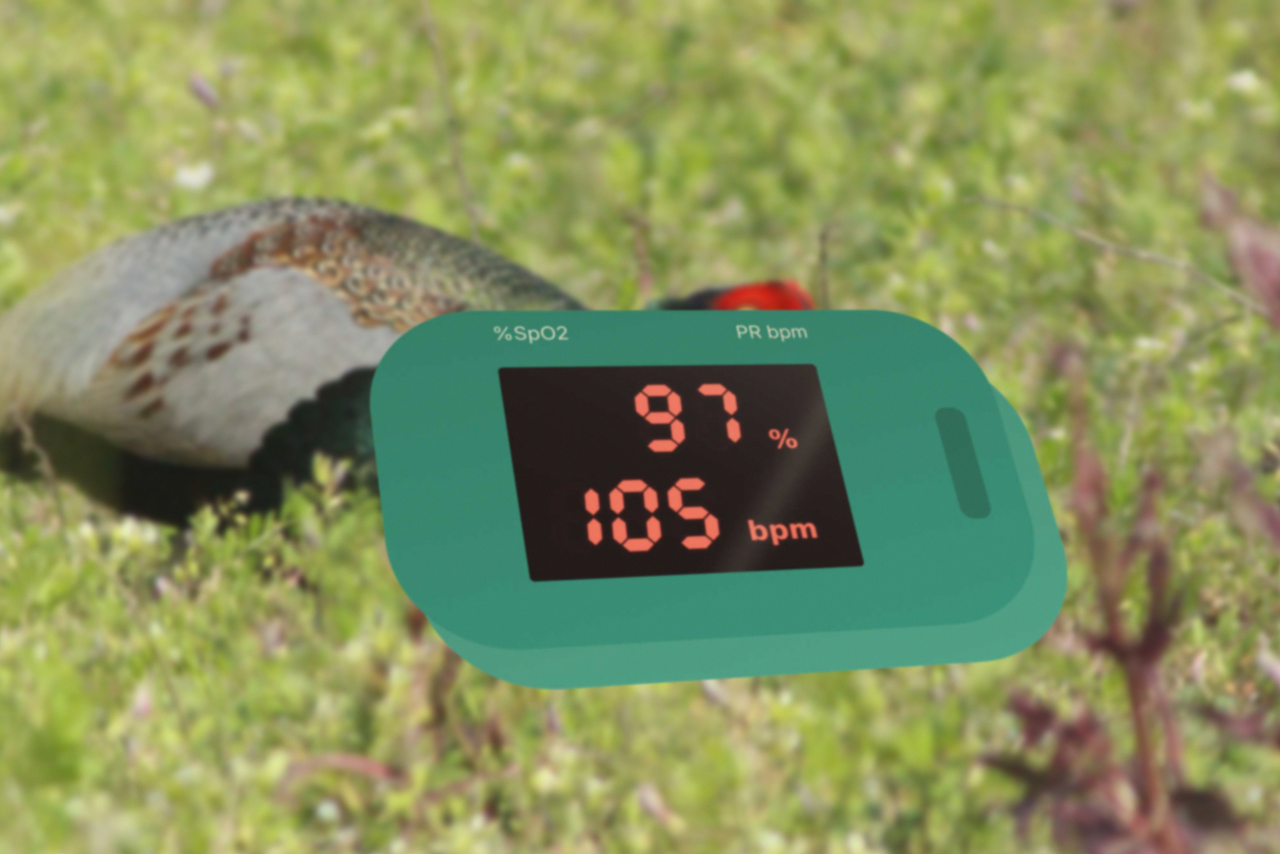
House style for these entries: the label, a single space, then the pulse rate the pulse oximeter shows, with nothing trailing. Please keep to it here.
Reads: 105 bpm
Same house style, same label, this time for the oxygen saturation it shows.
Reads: 97 %
